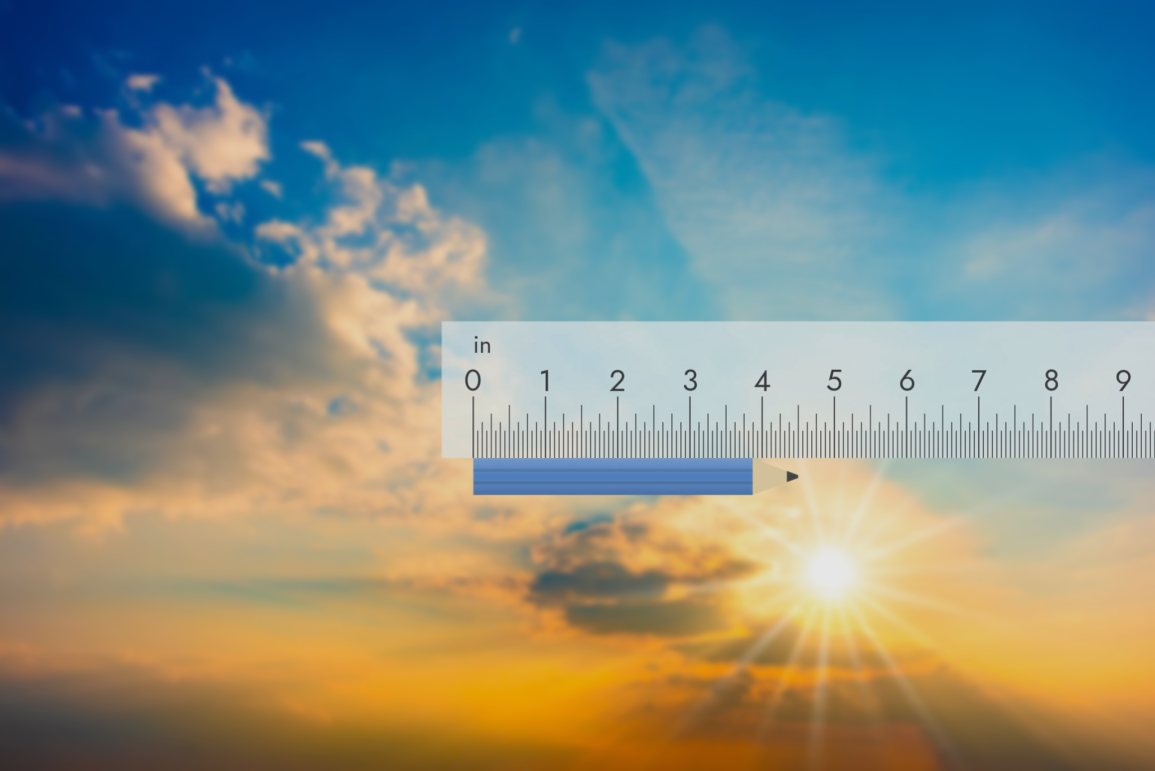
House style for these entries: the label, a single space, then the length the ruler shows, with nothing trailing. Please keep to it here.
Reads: 4.5 in
